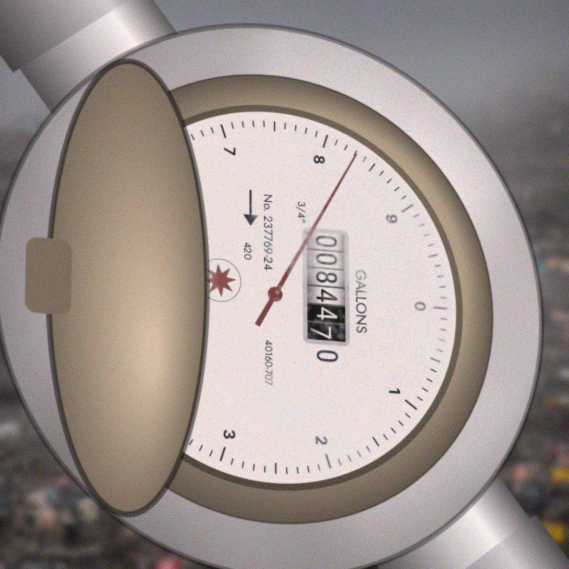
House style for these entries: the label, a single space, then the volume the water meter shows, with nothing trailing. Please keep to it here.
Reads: 84468.3 gal
